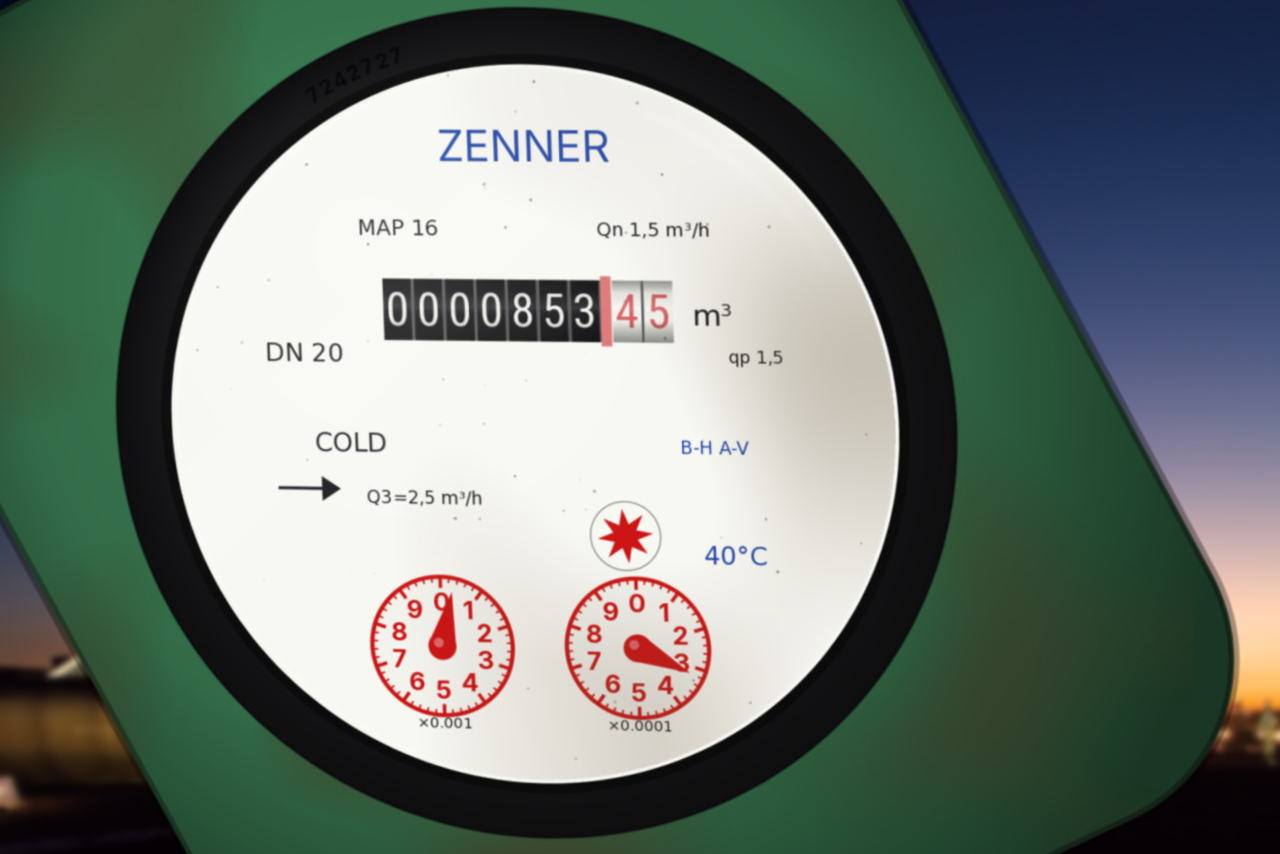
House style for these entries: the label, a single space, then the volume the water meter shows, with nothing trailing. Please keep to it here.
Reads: 853.4503 m³
